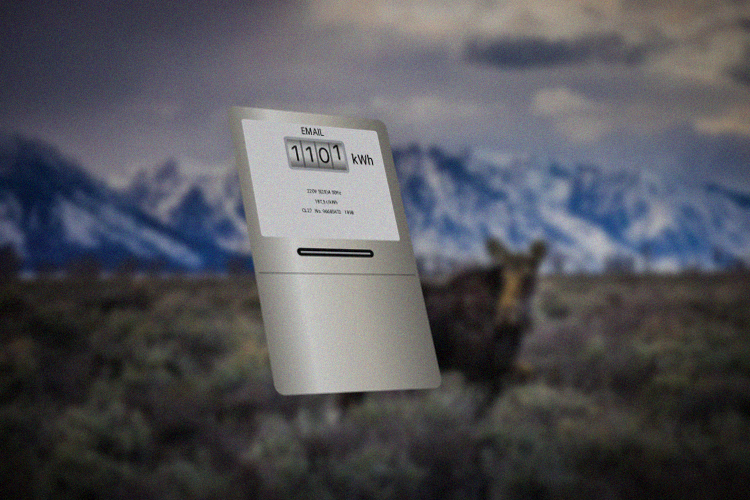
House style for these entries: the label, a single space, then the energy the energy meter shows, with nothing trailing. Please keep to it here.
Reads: 1101 kWh
